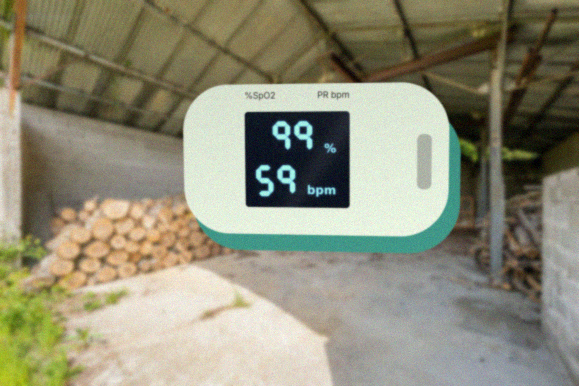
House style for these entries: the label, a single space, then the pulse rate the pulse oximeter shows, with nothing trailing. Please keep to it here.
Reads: 59 bpm
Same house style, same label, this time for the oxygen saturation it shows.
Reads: 99 %
